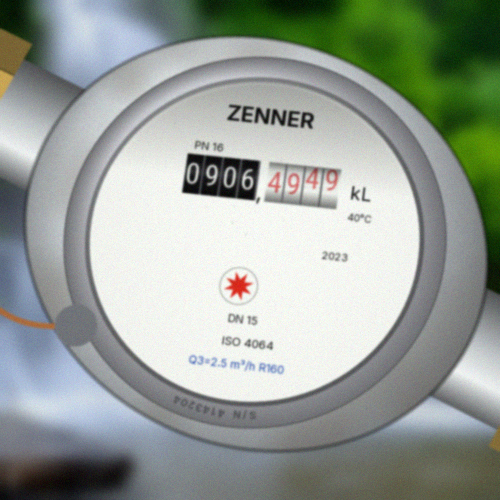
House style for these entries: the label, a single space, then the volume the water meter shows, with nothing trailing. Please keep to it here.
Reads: 906.4949 kL
